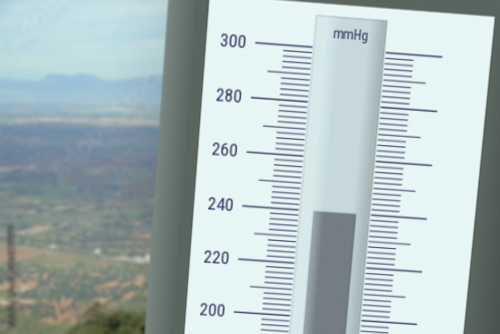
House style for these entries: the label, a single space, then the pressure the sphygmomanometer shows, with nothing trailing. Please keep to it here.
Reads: 240 mmHg
